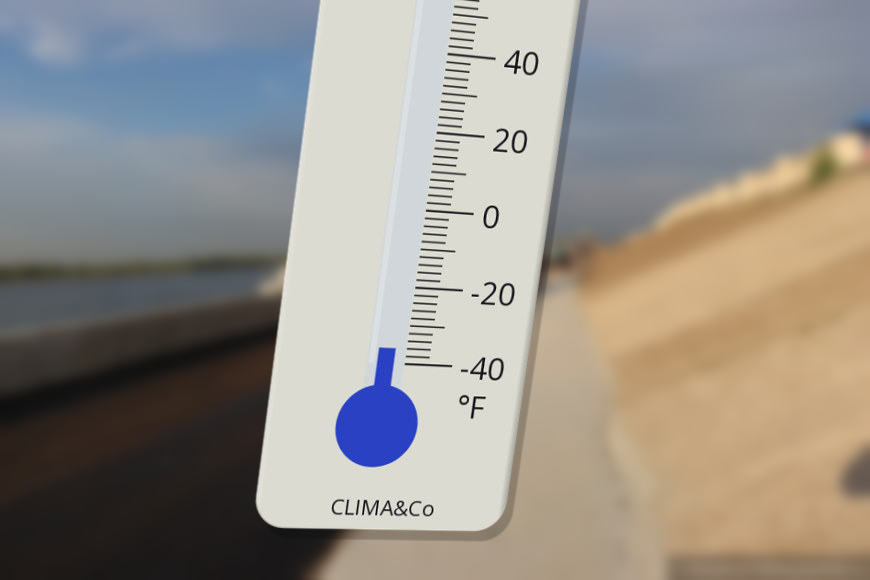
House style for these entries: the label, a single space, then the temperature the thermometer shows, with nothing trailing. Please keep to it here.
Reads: -36 °F
